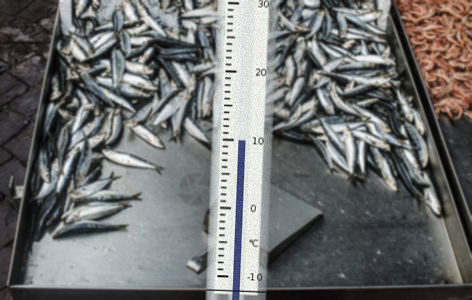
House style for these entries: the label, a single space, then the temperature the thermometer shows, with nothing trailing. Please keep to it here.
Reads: 10 °C
